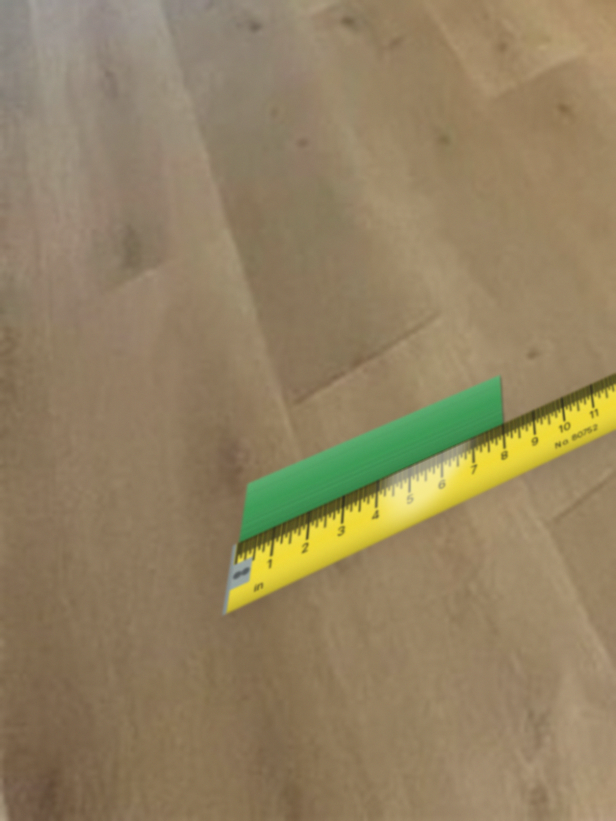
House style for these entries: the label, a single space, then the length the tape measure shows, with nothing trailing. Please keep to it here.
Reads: 8 in
